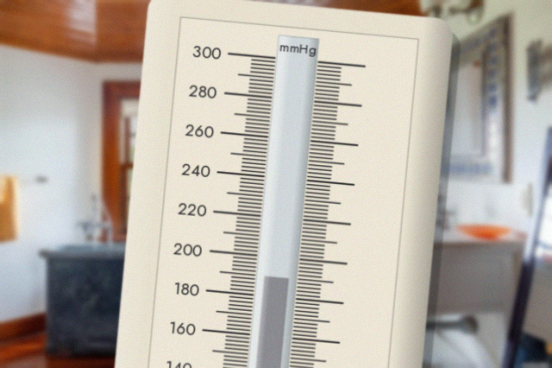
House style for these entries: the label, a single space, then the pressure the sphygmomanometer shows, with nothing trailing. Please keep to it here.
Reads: 190 mmHg
